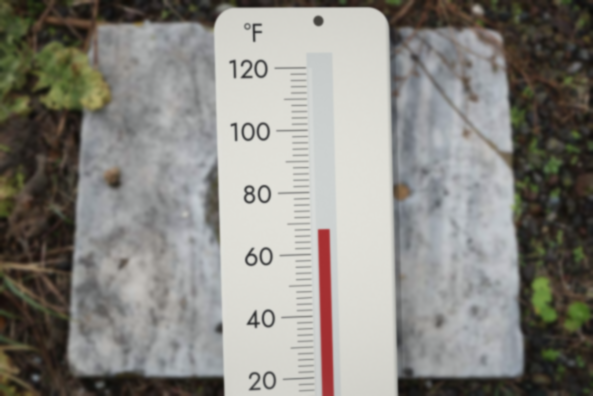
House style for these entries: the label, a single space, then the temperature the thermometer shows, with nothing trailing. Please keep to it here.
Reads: 68 °F
